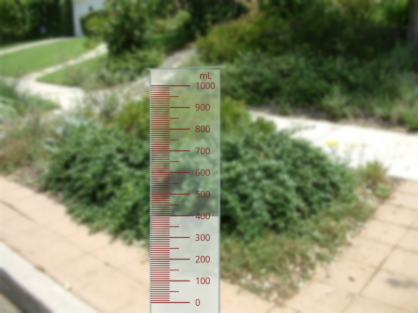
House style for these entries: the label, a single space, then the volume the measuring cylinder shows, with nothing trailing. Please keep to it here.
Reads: 400 mL
